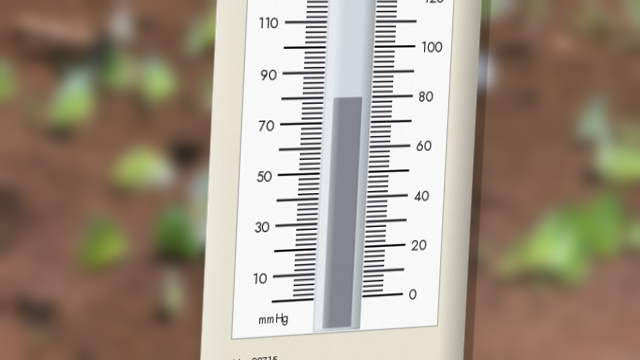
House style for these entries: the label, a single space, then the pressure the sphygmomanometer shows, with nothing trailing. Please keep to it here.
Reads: 80 mmHg
